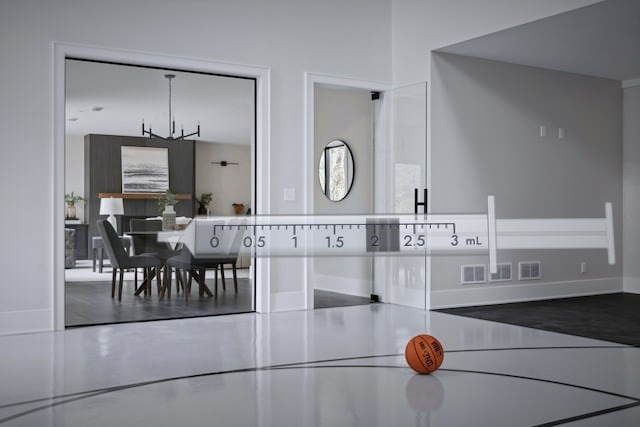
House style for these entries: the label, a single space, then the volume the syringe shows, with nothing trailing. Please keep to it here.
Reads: 1.9 mL
